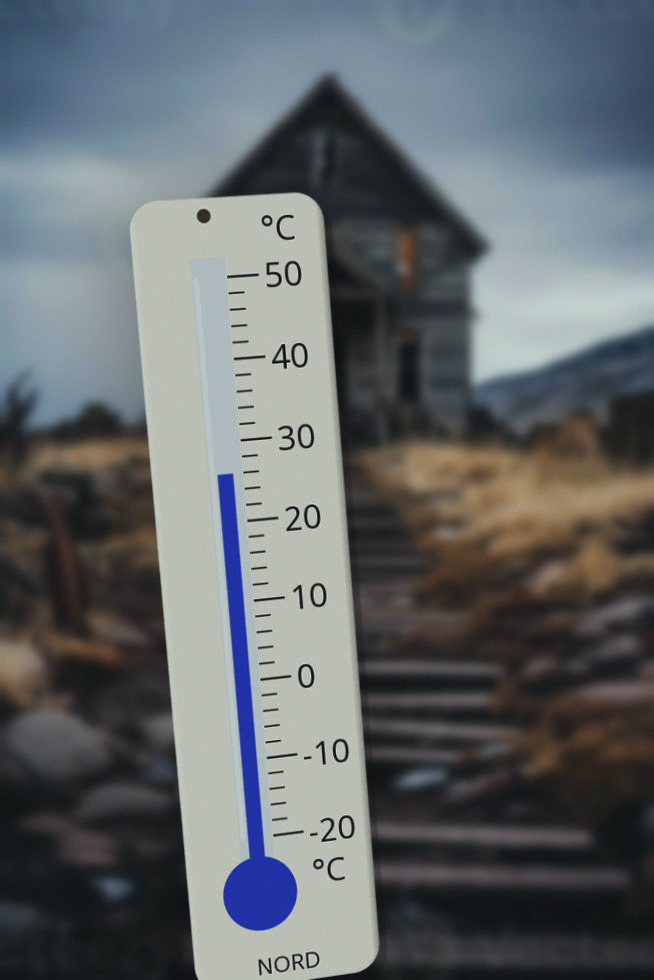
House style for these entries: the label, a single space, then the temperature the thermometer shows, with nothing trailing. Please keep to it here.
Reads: 26 °C
